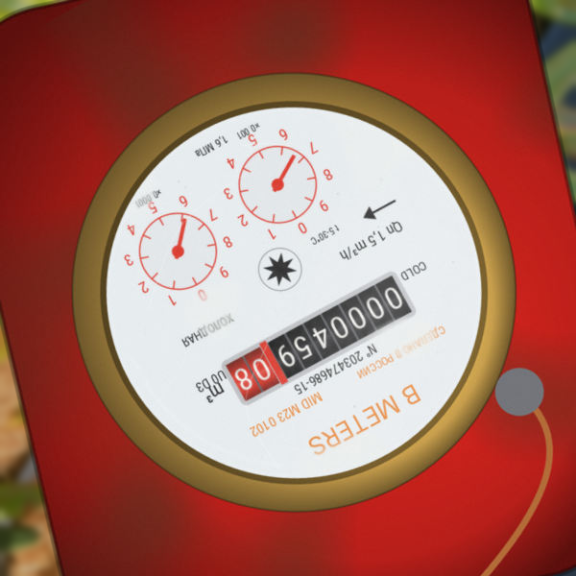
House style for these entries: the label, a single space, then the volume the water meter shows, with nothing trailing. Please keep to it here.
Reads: 459.0866 m³
